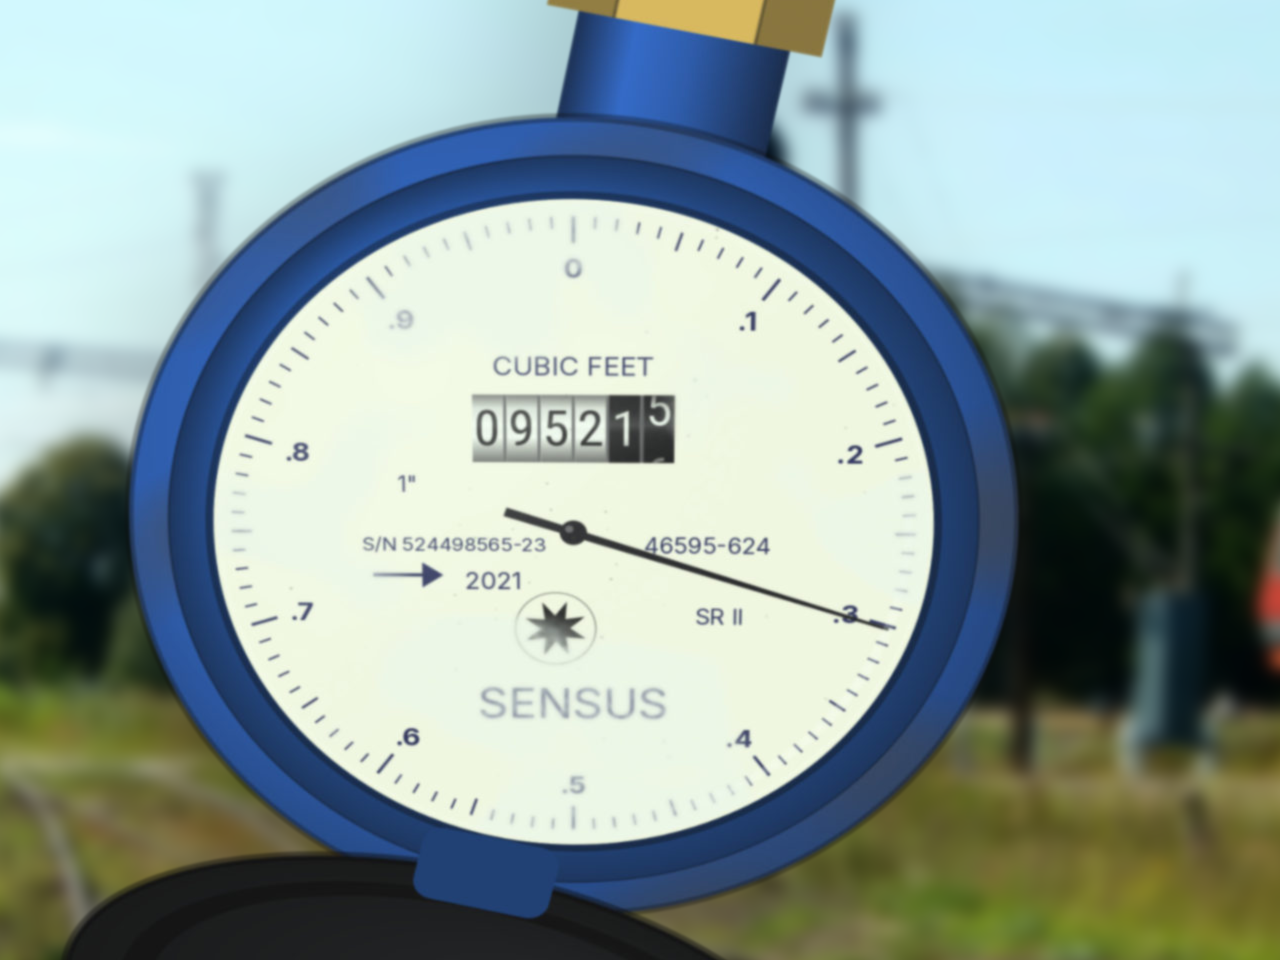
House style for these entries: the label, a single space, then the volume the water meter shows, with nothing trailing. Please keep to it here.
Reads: 95215.30 ft³
